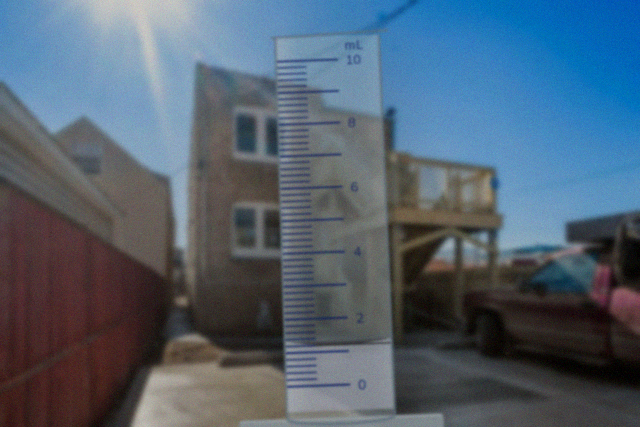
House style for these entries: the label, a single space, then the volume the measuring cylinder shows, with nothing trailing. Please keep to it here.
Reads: 1.2 mL
